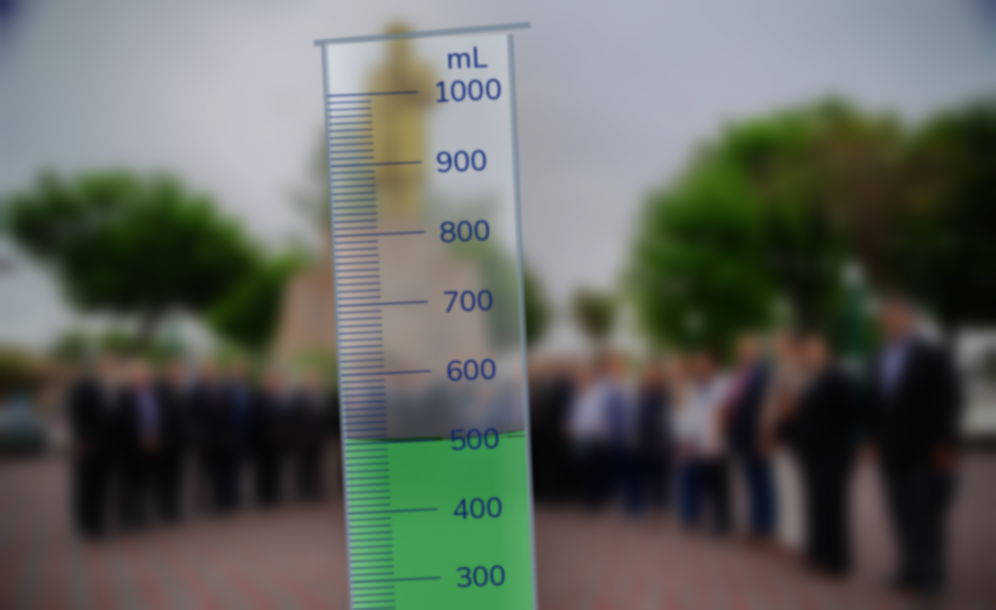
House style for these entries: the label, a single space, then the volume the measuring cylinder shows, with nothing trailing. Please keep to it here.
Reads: 500 mL
